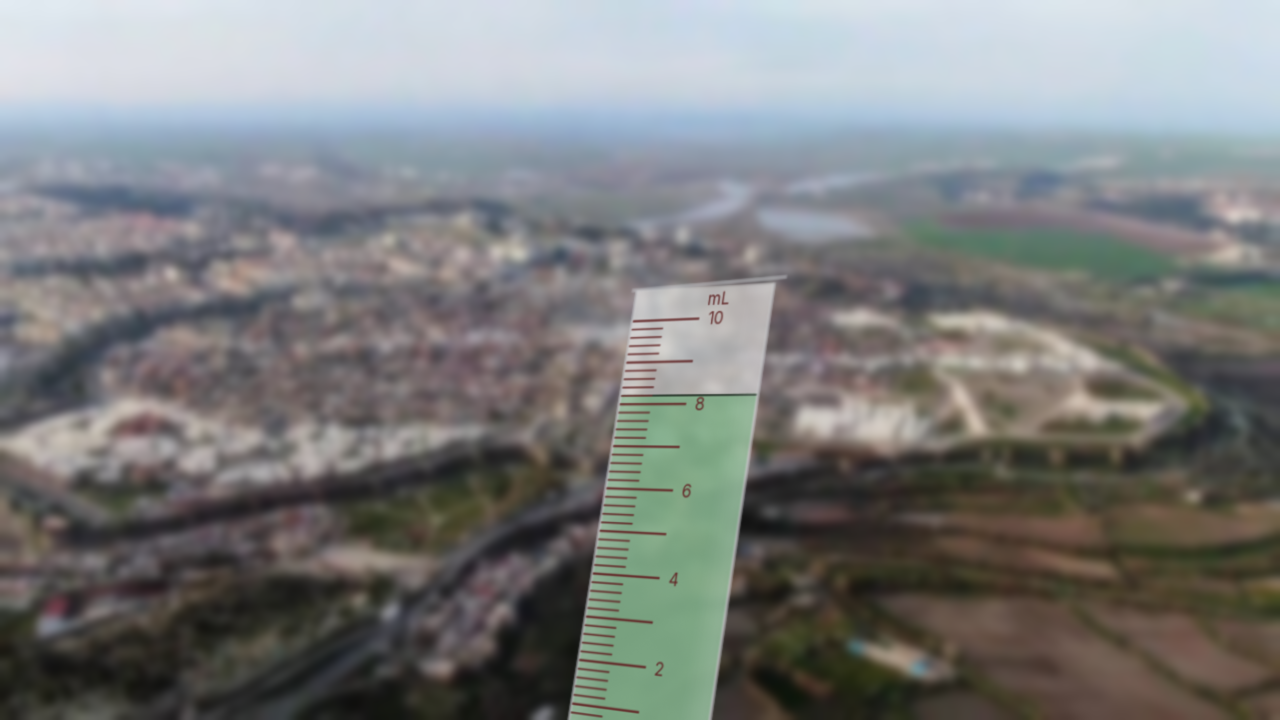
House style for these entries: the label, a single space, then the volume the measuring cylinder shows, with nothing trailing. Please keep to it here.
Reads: 8.2 mL
